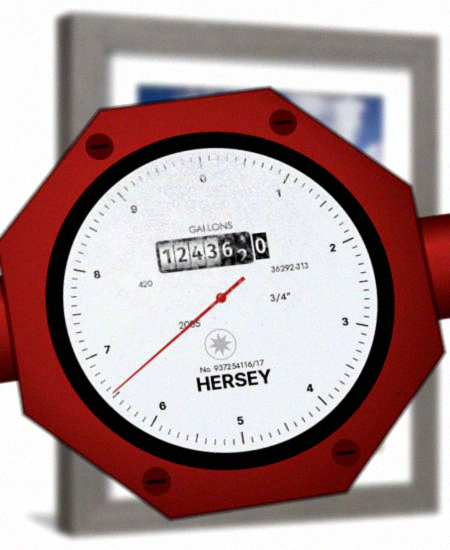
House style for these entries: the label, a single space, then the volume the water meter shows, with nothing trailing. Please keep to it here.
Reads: 1243616.5 gal
